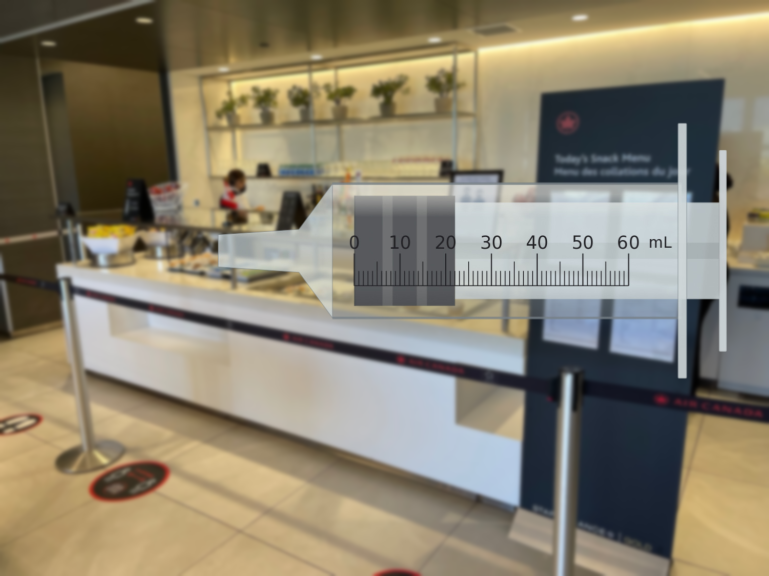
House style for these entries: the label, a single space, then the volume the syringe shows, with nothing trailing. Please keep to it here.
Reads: 0 mL
